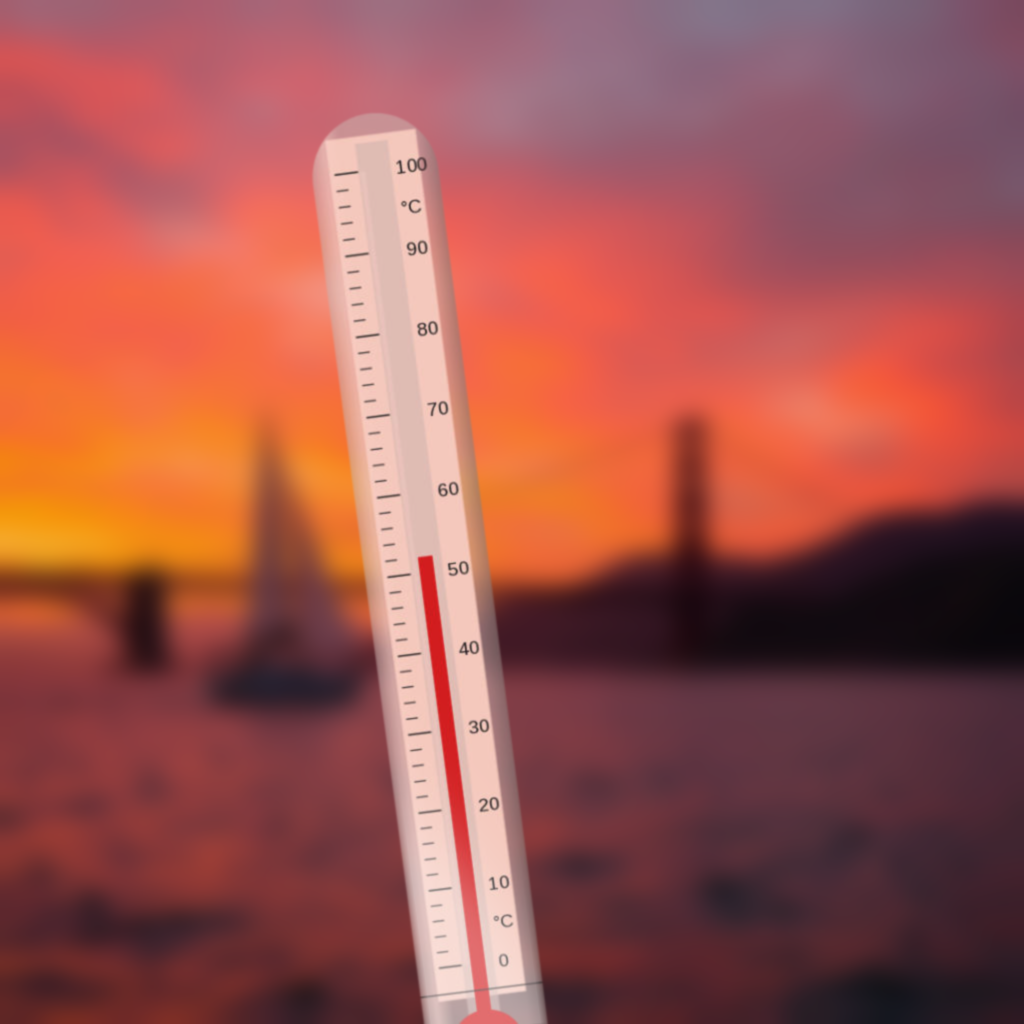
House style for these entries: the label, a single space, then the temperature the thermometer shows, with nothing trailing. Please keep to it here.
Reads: 52 °C
